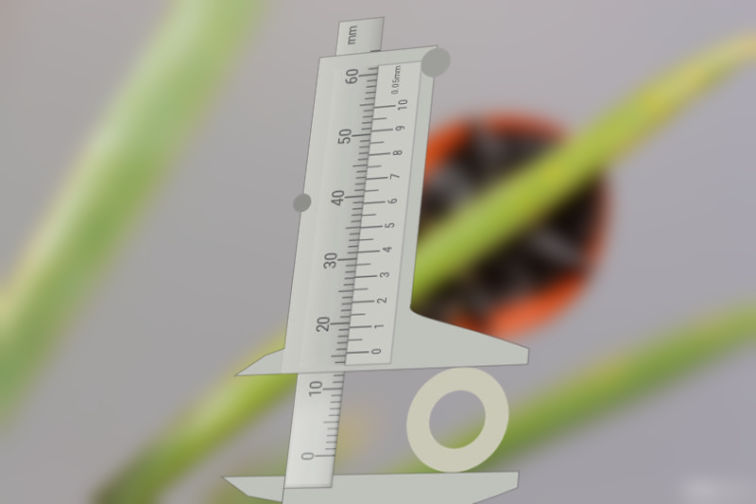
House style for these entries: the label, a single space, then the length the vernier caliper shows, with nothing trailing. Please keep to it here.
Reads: 15.4 mm
